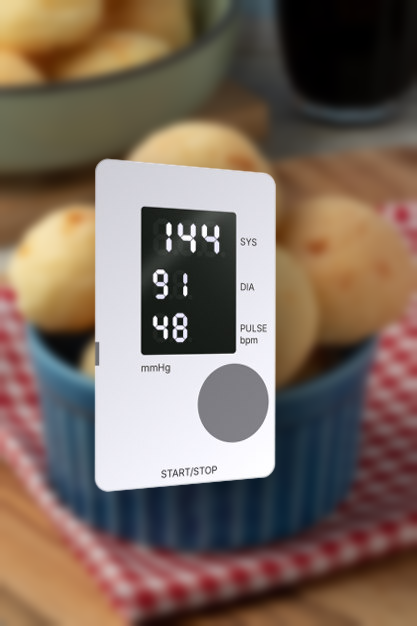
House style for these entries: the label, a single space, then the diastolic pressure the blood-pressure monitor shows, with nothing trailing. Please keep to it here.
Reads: 91 mmHg
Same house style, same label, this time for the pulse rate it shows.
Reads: 48 bpm
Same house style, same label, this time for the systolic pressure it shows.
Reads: 144 mmHg
